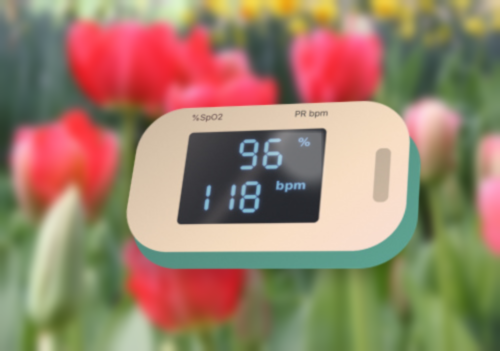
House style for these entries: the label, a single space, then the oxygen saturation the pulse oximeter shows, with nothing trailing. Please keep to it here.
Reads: 96 %
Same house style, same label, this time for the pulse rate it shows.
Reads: 118 bpm
